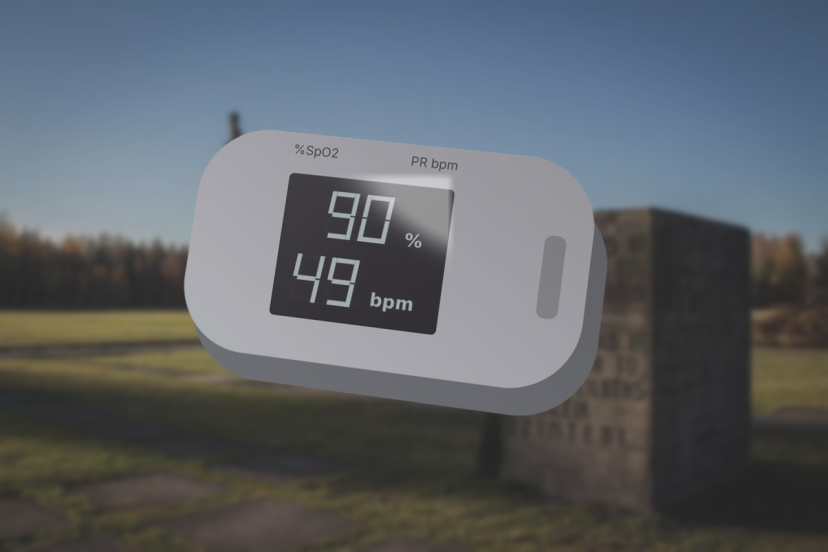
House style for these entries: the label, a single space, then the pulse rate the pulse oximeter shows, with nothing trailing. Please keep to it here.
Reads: 49 bpm
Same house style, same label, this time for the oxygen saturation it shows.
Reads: 90 %
